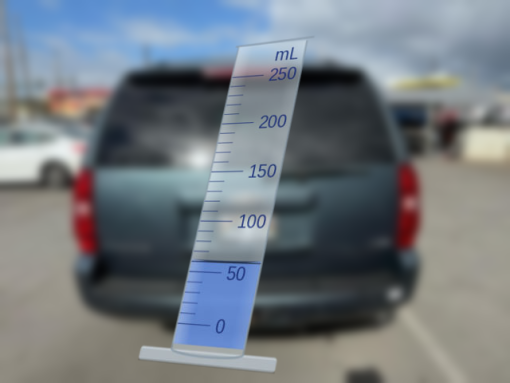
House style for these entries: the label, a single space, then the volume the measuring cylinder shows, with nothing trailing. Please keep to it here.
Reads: 60 mL
